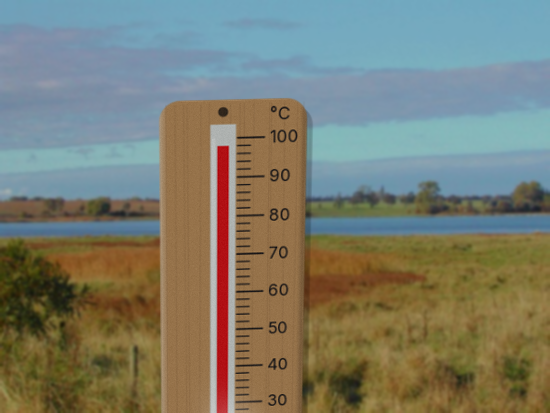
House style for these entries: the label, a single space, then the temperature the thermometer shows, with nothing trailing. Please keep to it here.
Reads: 98 °C
